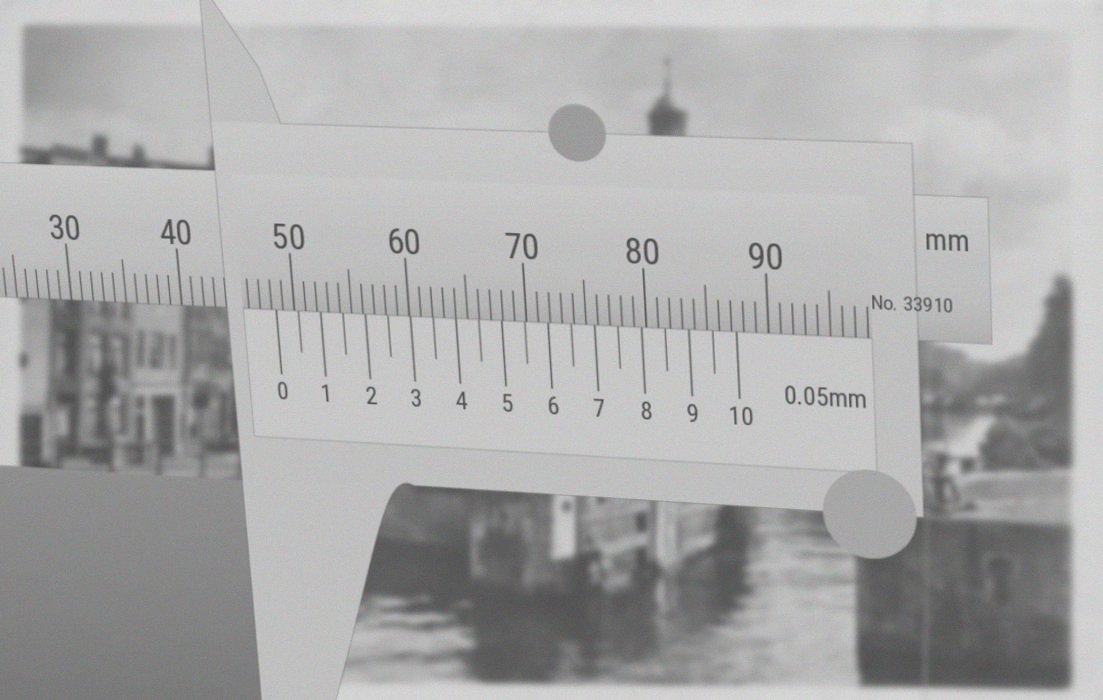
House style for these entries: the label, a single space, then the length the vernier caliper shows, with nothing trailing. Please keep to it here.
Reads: 48.4 mm
